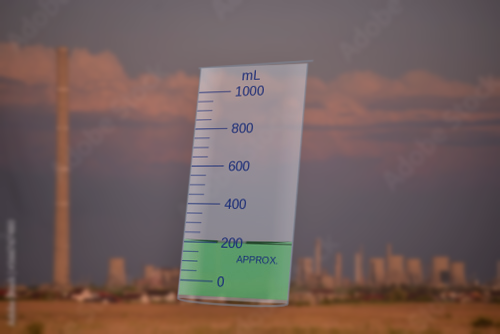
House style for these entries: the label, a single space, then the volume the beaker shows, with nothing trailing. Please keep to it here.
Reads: 200 mL
